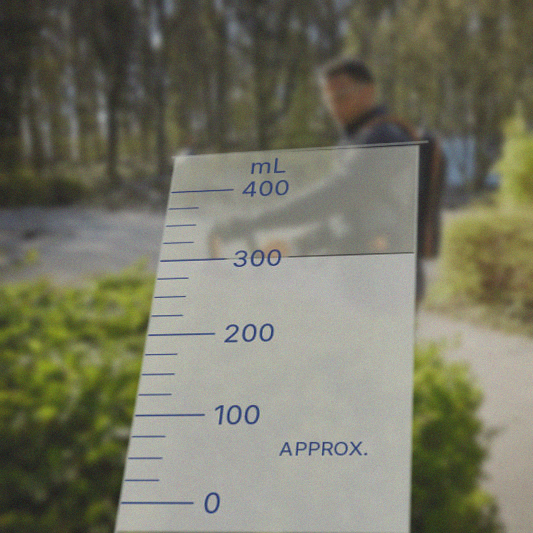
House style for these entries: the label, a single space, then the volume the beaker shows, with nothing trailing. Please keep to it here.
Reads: 300 mL
